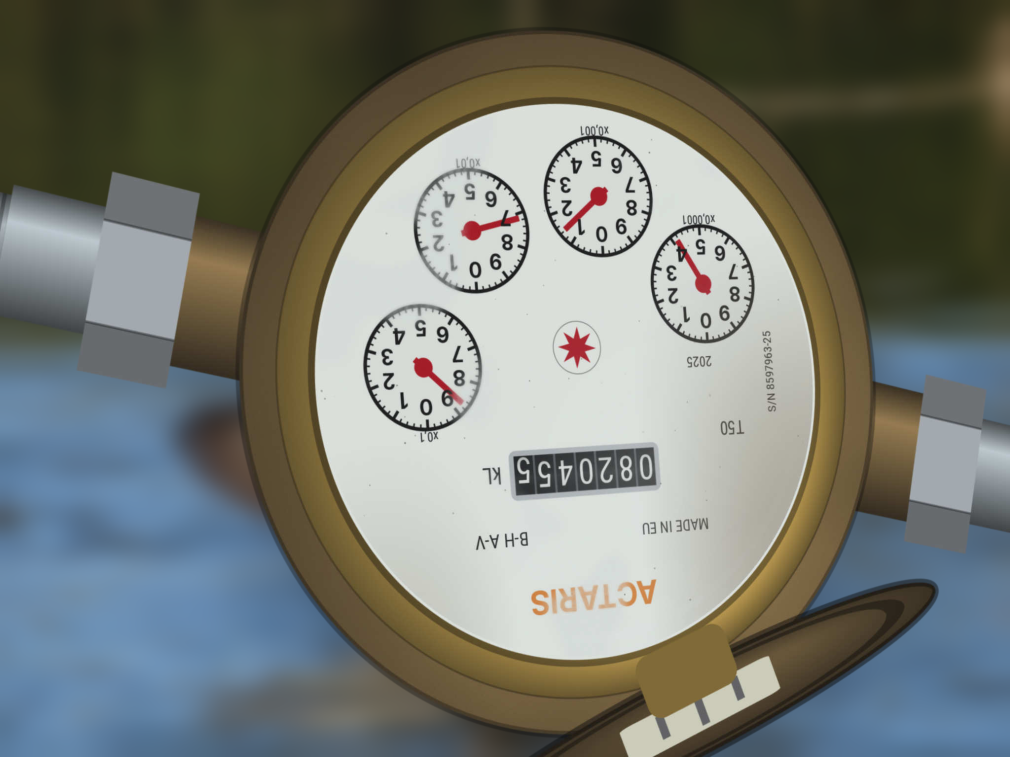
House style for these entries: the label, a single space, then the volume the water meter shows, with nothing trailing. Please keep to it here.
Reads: 820454.8714 kL
